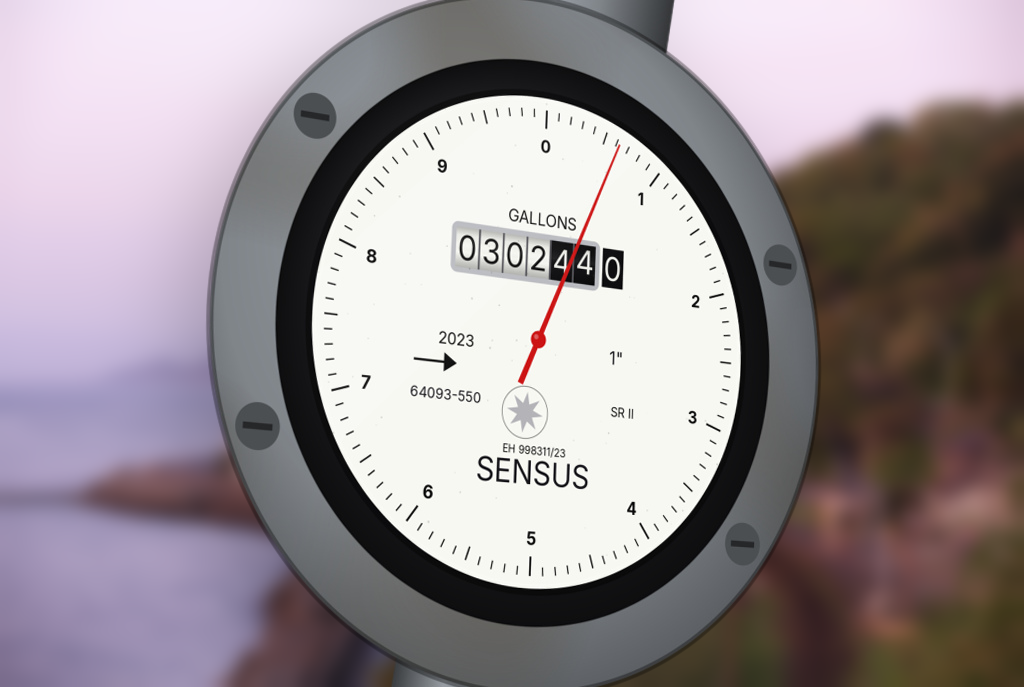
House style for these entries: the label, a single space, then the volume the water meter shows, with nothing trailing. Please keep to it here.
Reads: 302440.6 gal
